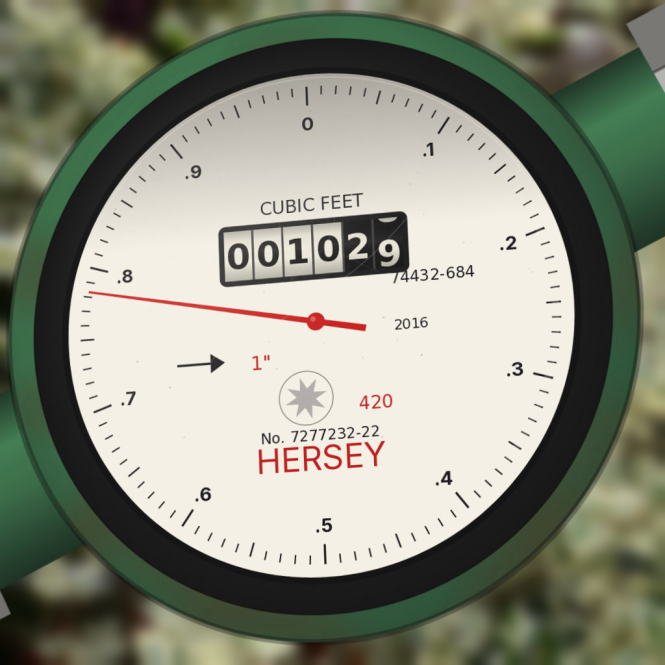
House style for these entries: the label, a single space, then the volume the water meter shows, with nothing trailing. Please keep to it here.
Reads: 1028.78 ft³
